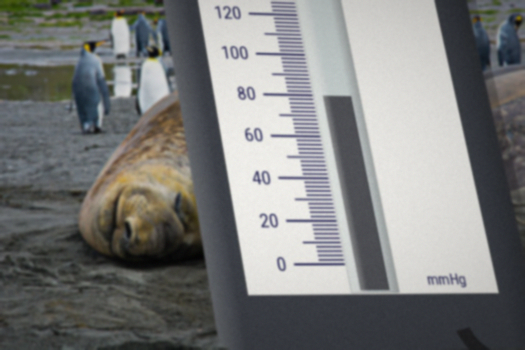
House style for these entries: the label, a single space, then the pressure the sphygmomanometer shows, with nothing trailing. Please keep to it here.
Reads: 80 mmHg
